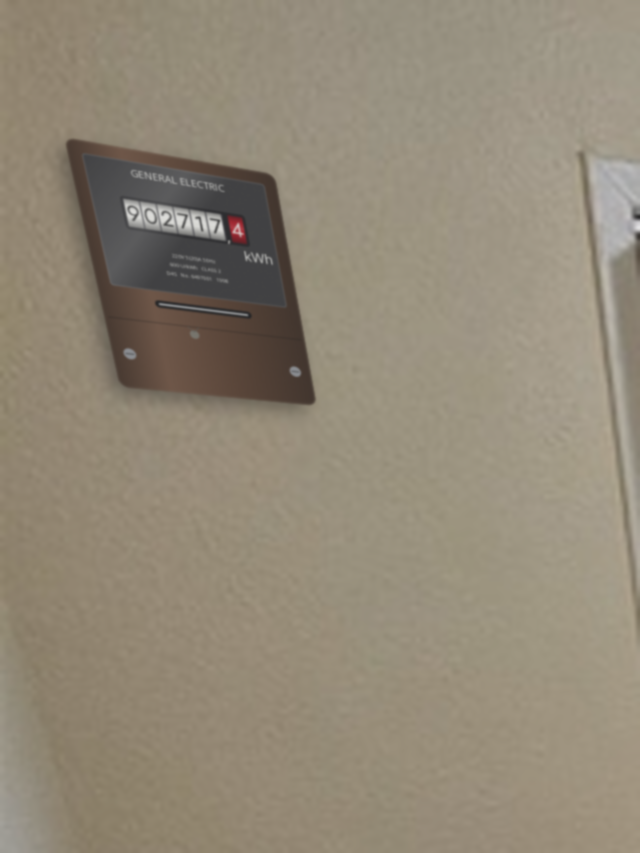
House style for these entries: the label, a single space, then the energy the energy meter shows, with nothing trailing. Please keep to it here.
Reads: 902717.4 kWh
